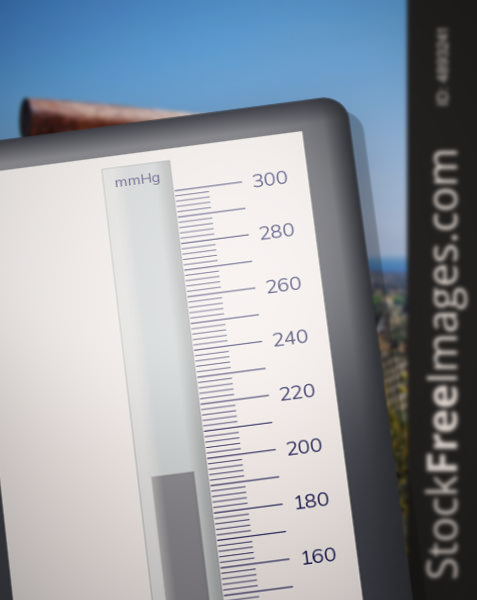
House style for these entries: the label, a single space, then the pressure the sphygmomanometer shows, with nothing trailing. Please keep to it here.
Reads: 196 mmHg
